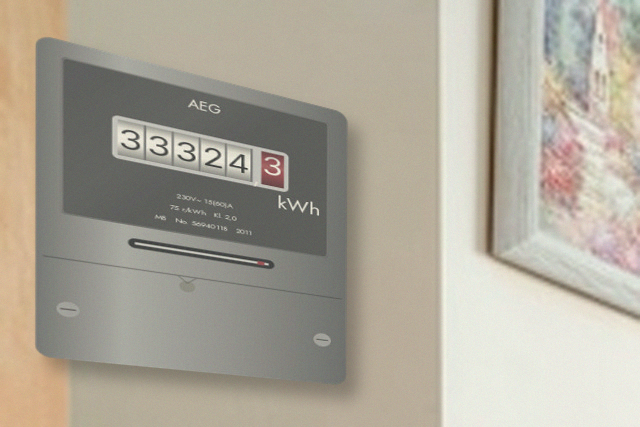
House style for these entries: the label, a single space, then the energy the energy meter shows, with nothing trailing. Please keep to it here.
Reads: 33324.3 kWh
